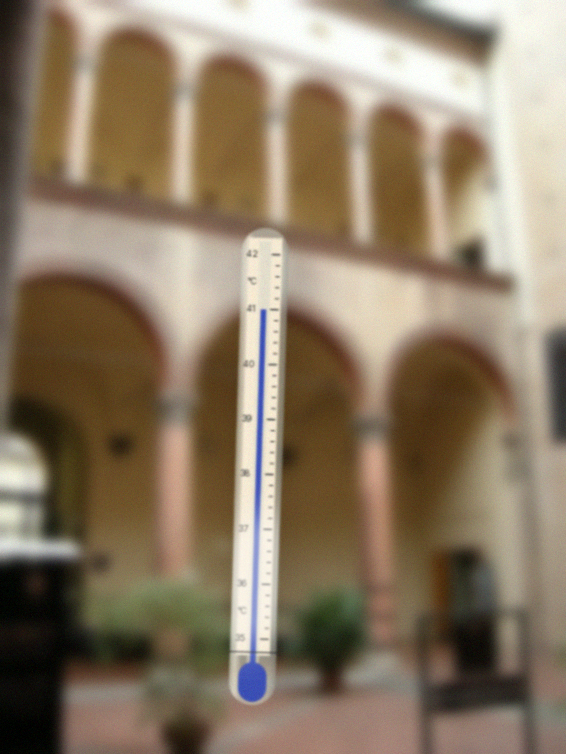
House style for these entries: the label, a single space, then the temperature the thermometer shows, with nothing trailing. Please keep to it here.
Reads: 41 °C
